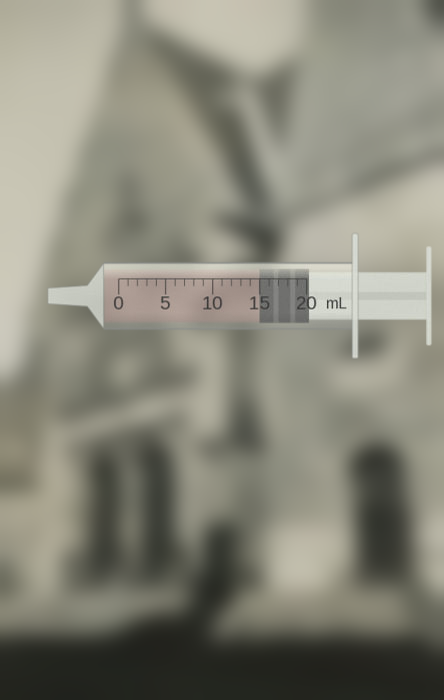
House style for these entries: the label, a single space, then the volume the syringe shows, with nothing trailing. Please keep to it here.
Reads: 15 mL
